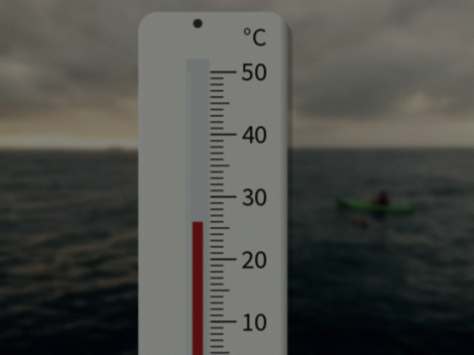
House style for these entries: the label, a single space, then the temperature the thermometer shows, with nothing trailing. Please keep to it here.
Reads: 26 °C
